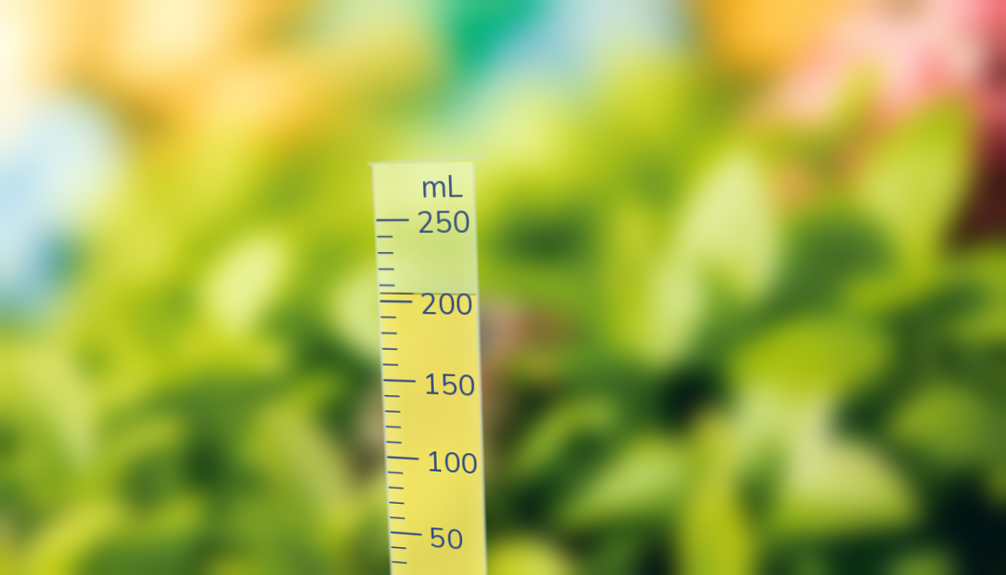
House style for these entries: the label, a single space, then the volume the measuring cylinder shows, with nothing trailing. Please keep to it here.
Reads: 205 mL
